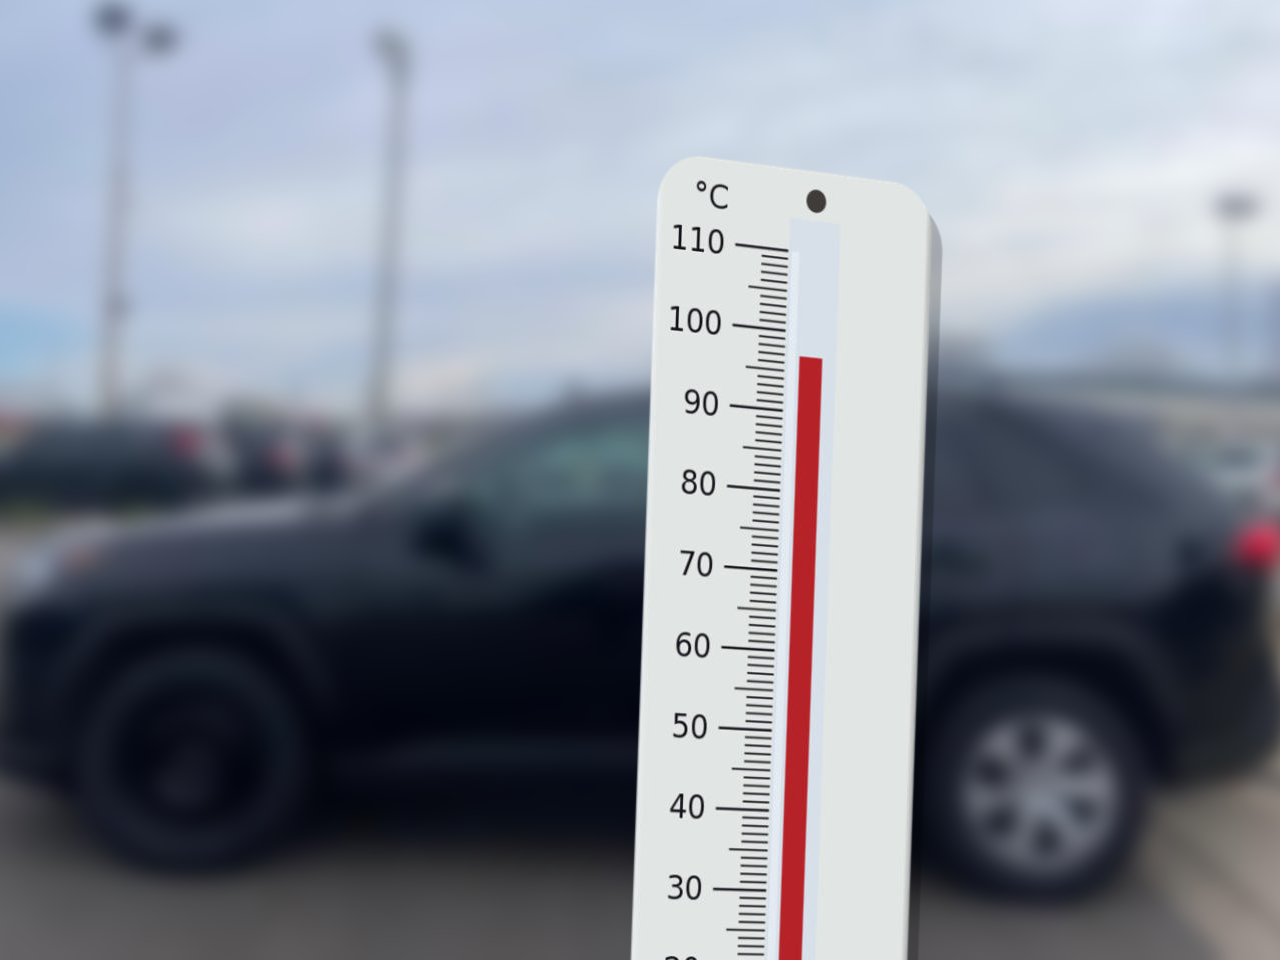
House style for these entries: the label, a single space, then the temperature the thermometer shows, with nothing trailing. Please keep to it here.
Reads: 97 °C
